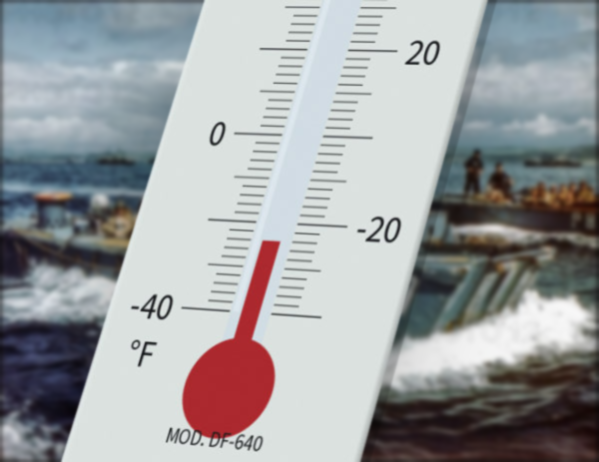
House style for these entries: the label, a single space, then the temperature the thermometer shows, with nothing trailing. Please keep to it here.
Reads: -24 °F
